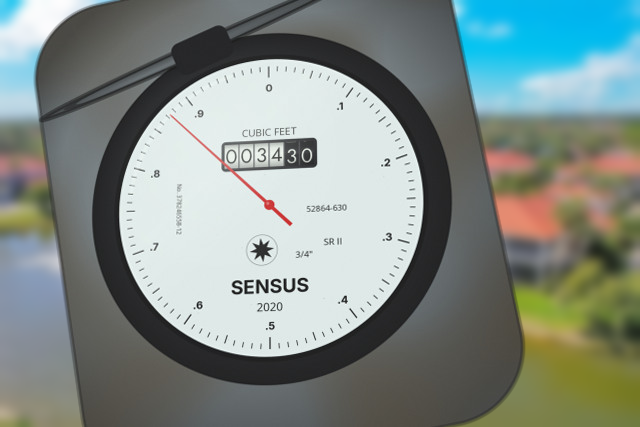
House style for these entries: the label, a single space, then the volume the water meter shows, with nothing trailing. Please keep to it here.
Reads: 3429.87 ft³
